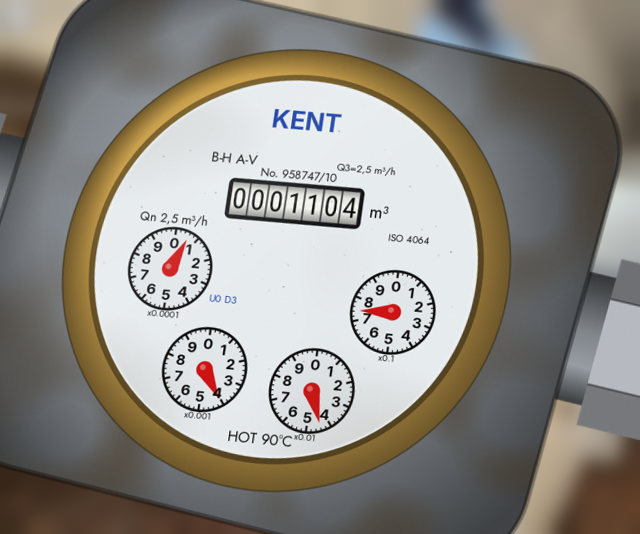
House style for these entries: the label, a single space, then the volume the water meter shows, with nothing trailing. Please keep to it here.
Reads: 1104.7440 m³
